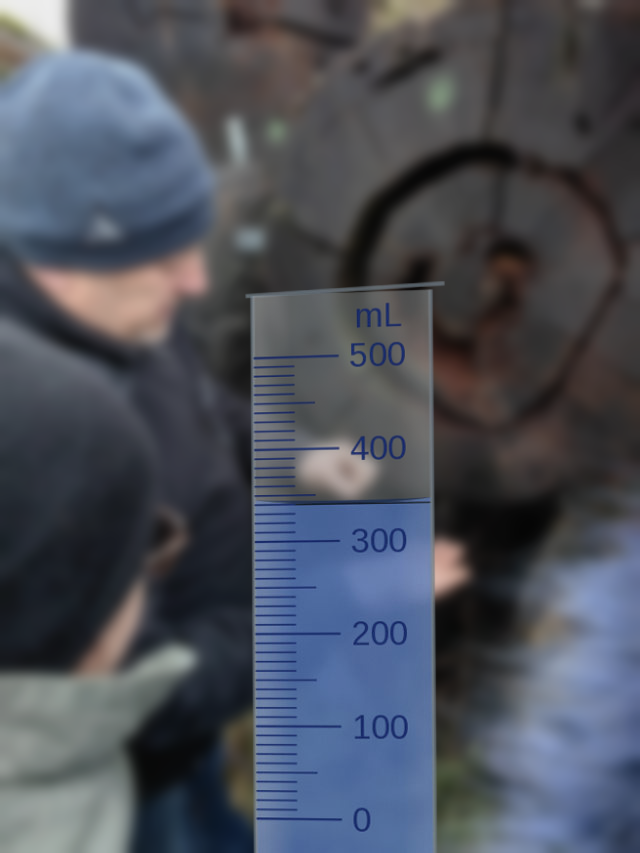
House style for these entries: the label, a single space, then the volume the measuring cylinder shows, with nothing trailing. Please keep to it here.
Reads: 340 mL
